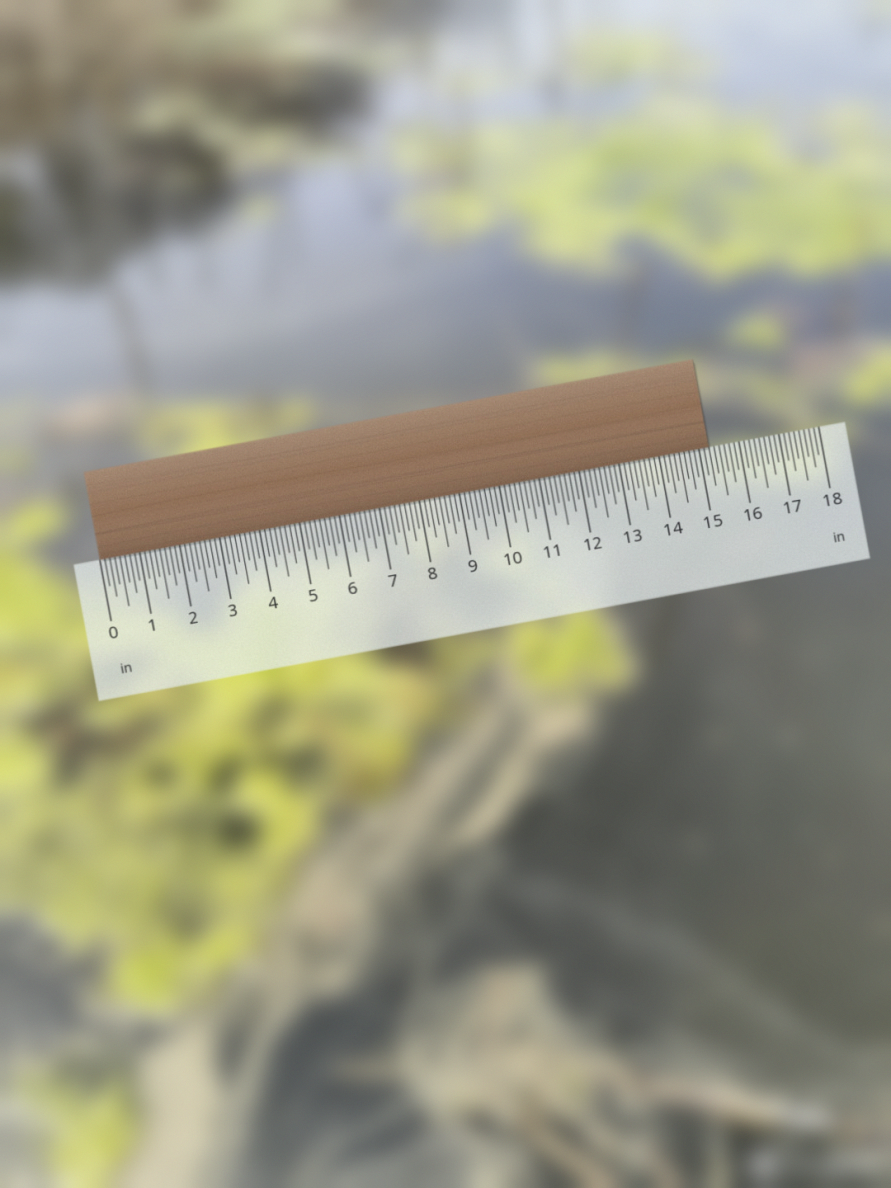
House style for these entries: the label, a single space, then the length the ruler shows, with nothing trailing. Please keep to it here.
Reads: 15.25 in
